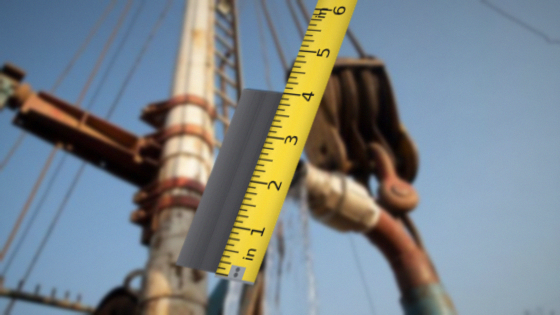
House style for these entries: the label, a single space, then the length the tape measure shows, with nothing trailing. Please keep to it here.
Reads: 4 in
